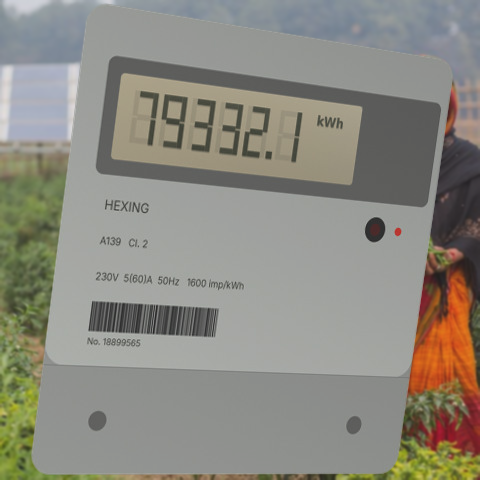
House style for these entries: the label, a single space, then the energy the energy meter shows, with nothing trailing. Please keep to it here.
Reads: 79332.1 kWh
